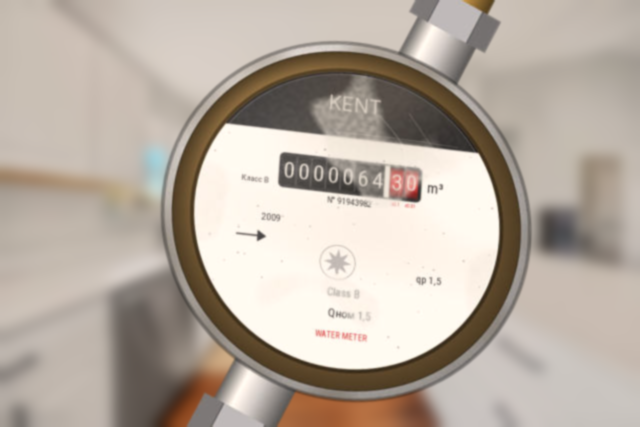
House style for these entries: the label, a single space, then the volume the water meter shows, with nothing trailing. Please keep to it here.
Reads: 64.30 m³
